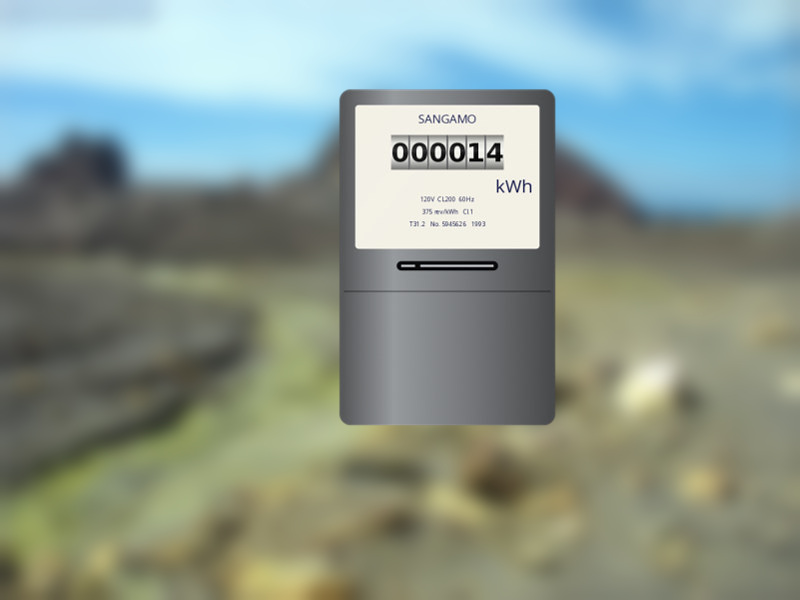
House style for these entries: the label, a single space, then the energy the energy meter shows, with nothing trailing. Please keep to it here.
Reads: 14 kWh
